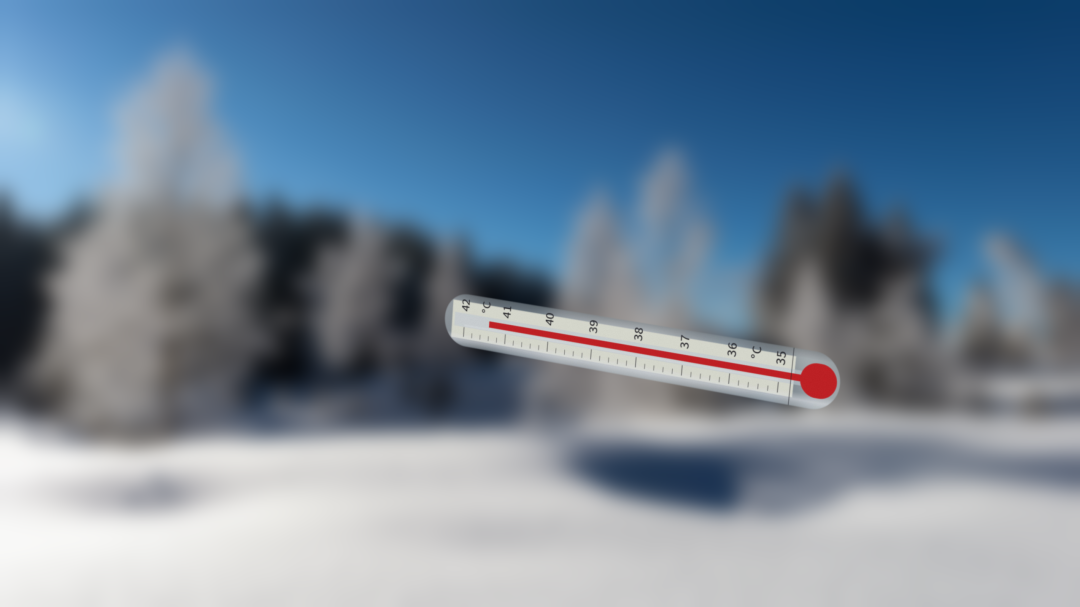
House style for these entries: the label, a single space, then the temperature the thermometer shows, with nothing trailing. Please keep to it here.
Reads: 41.4 °C
